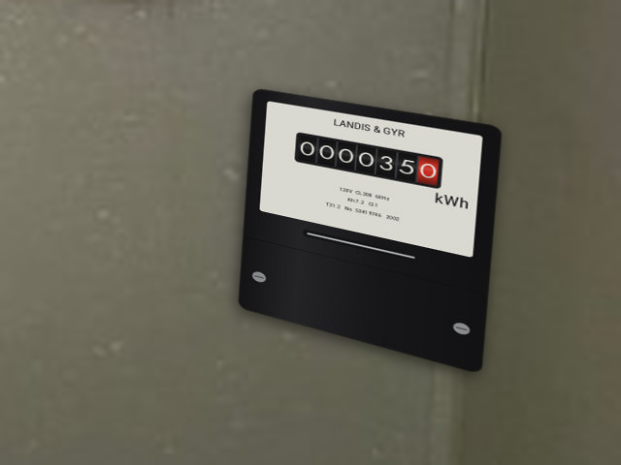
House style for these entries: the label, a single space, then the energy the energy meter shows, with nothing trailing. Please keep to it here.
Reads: 35.0 kWh
